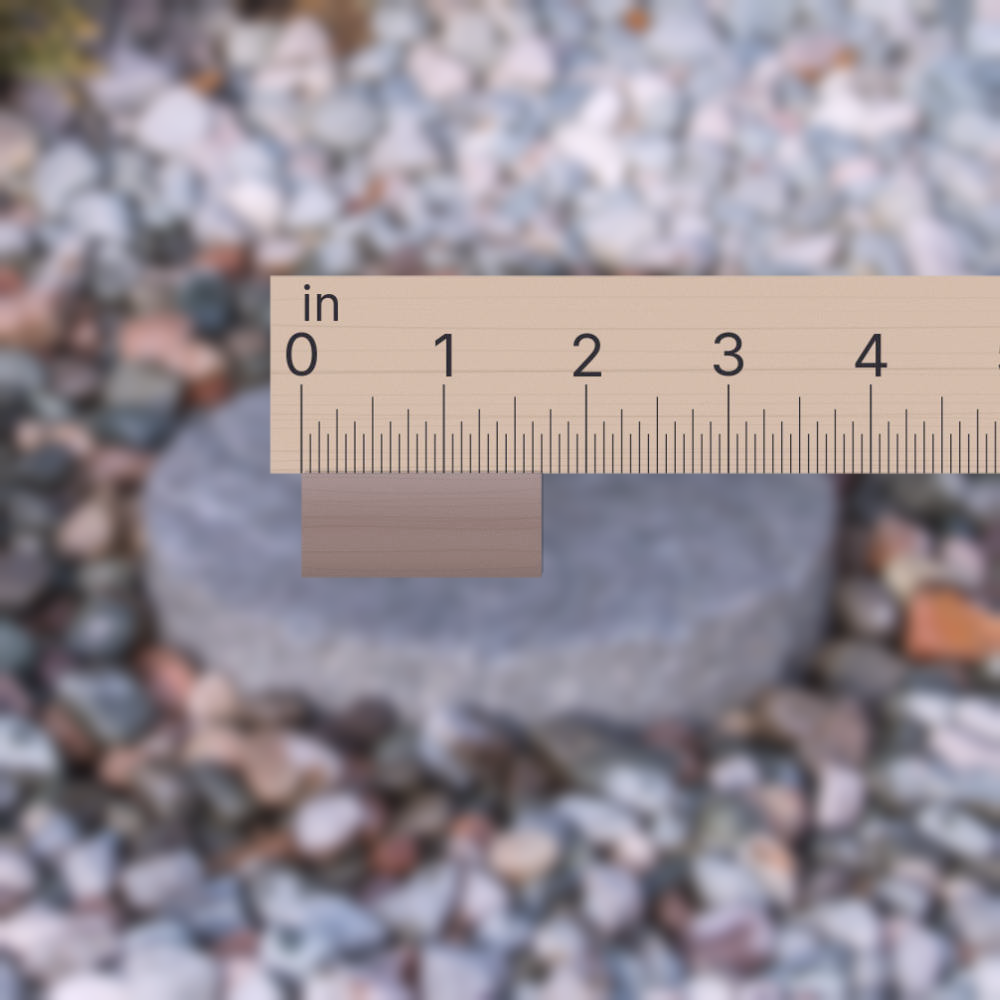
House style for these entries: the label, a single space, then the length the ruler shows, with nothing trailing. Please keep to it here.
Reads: 1.6875 in
